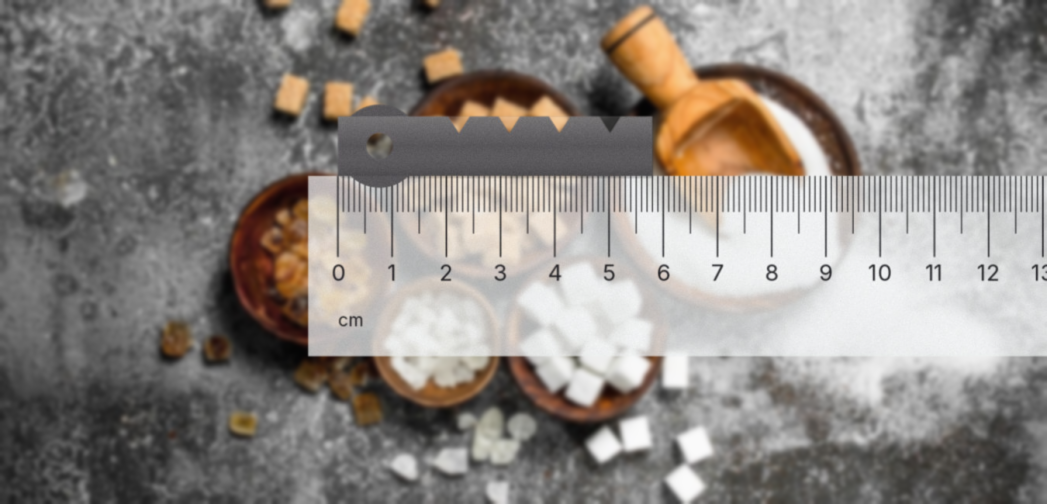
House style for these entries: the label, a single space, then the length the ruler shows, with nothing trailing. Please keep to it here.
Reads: 5.8 cm
